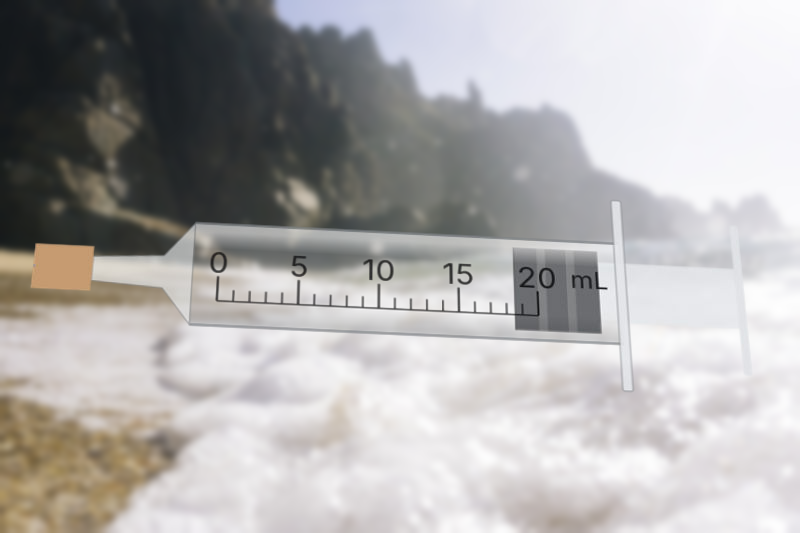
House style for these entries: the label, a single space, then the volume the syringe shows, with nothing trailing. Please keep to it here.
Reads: 18.5 mL
